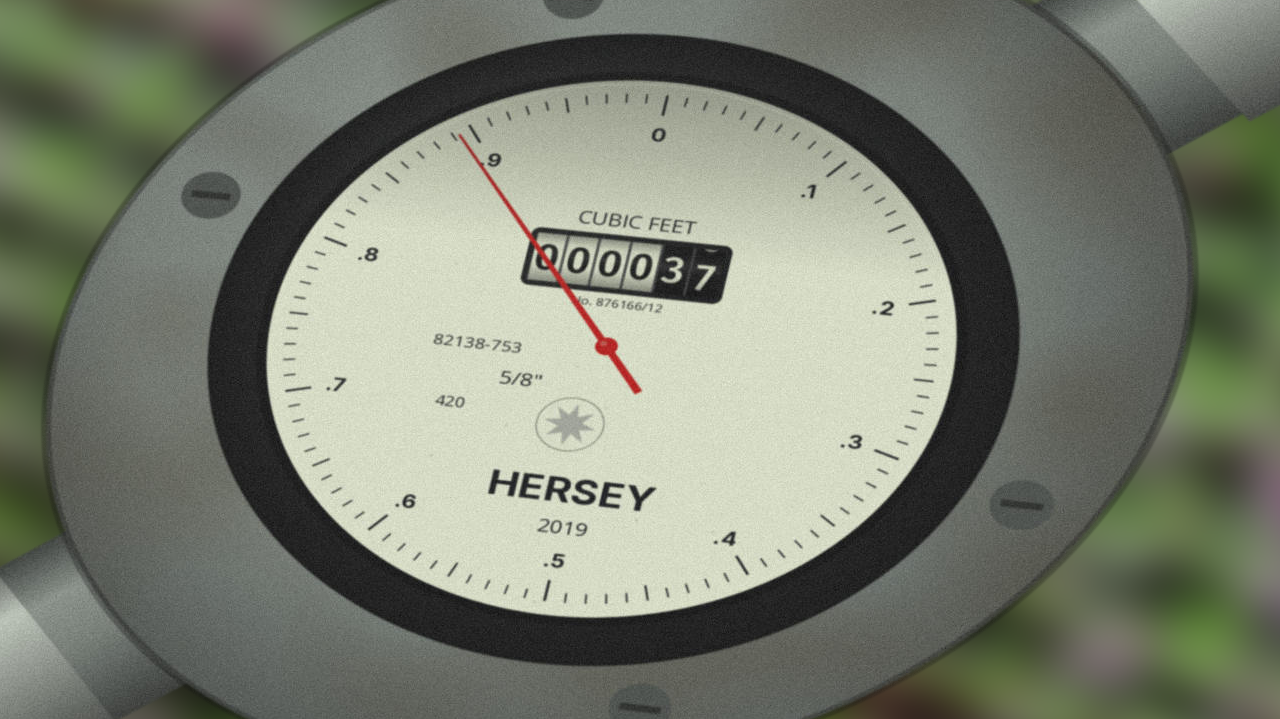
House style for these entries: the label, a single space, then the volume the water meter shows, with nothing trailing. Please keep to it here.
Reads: 36.89 ft³
